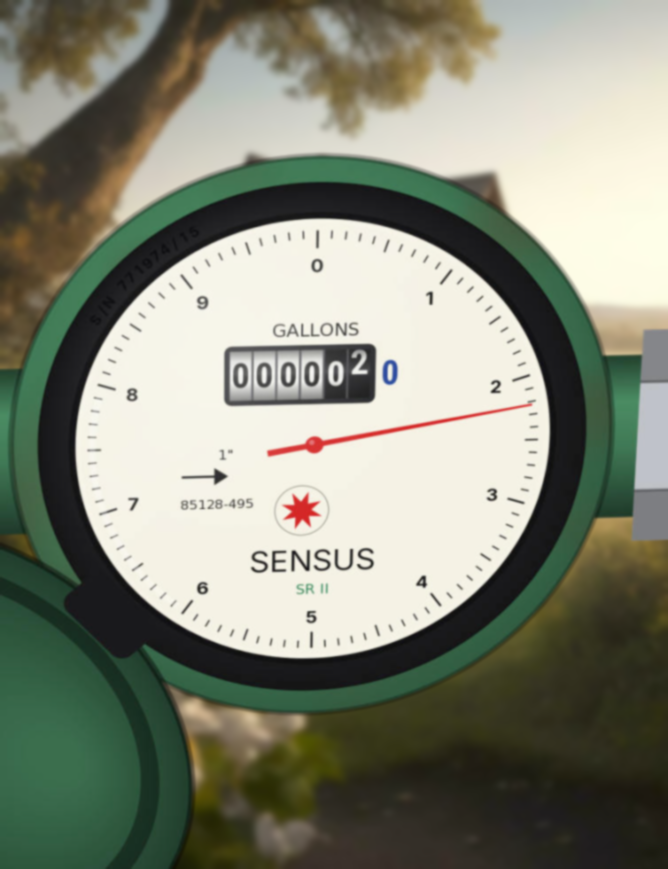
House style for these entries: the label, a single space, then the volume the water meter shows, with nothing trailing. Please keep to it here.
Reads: 22.2 gal
